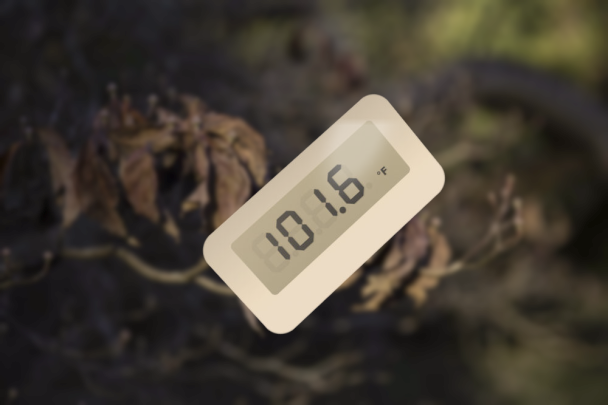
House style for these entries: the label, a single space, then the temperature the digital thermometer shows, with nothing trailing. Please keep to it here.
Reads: 101.6 °F
